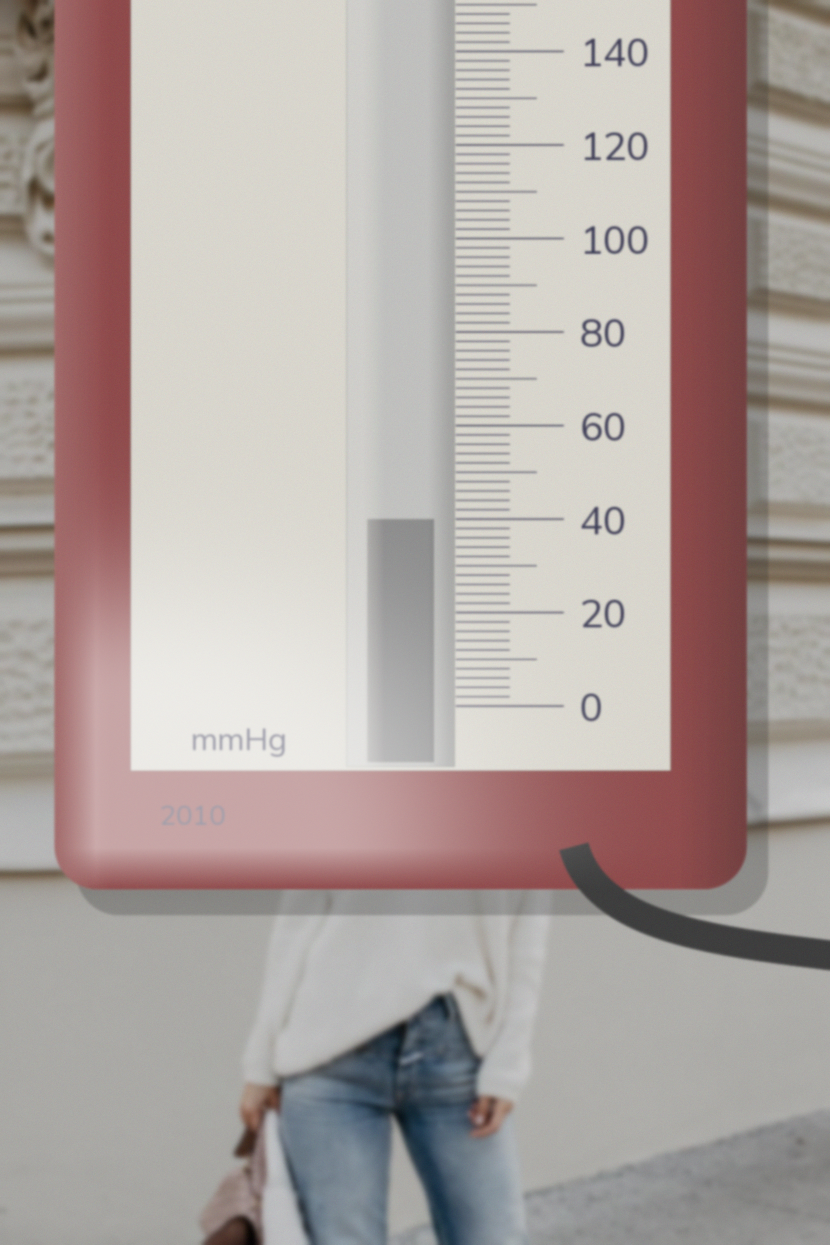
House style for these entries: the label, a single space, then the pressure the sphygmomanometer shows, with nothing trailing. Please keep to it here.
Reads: 40 mmHg
